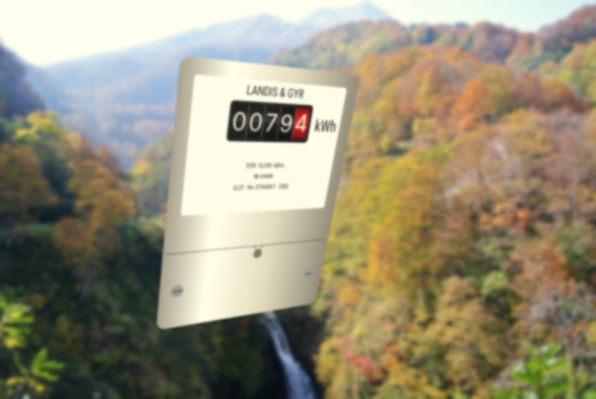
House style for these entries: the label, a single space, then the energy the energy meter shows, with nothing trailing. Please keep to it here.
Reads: 79.4 kWh
